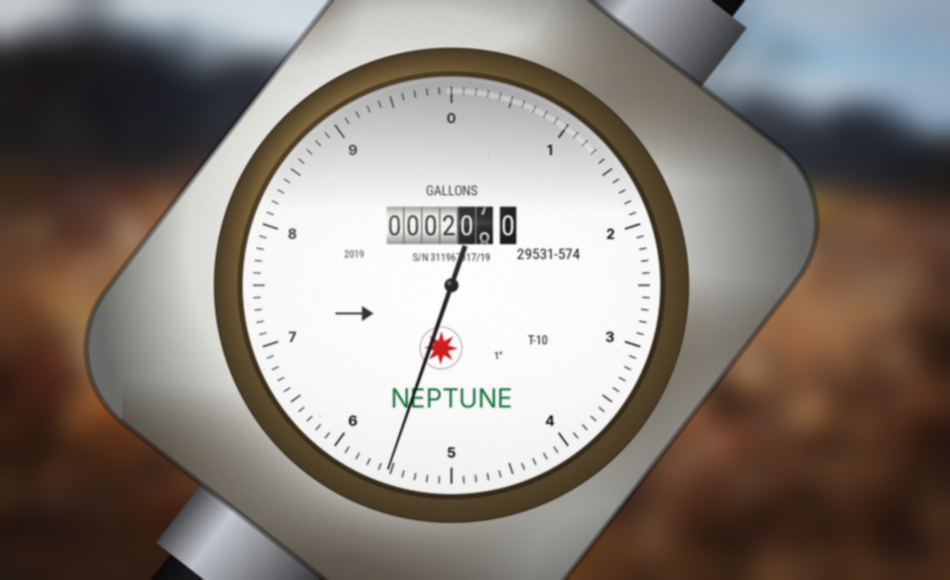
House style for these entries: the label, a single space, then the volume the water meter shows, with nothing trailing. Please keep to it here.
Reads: 2075.5 gal
